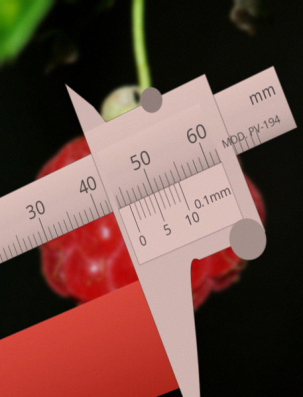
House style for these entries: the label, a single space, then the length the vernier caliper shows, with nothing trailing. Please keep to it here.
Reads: 45.6 mm
